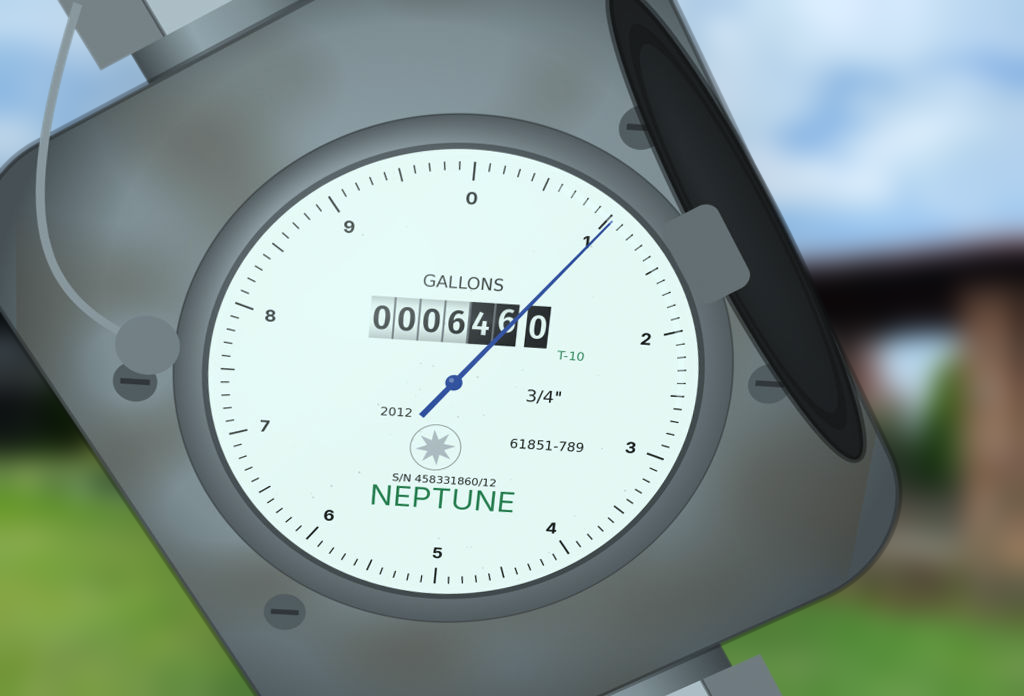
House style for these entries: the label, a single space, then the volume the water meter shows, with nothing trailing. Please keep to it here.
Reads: 6461.0 gal
